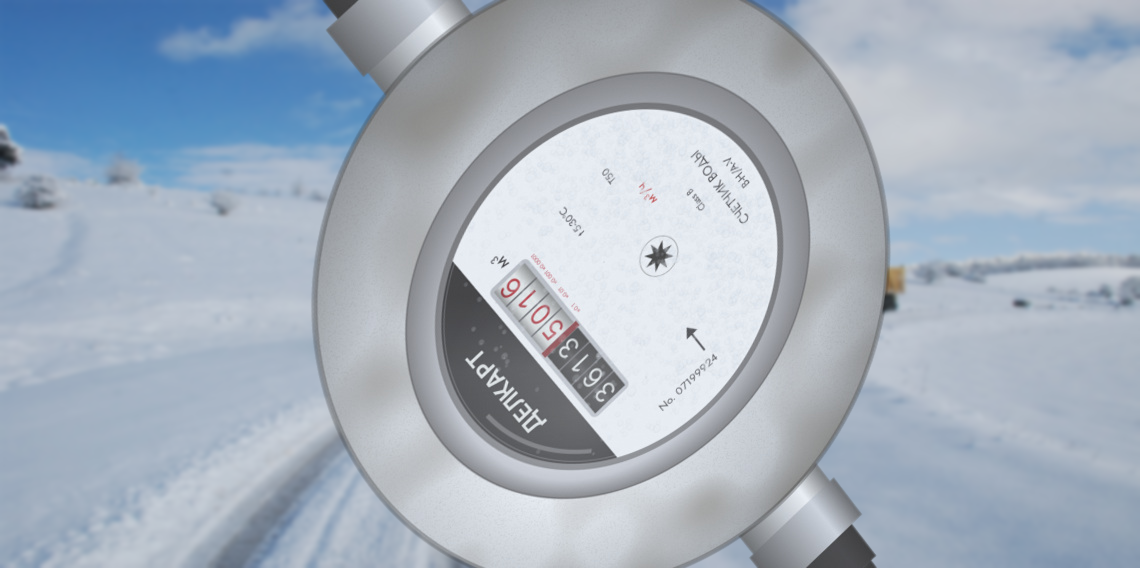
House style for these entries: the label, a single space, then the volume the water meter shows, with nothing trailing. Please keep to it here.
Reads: 3613.5016 m³
